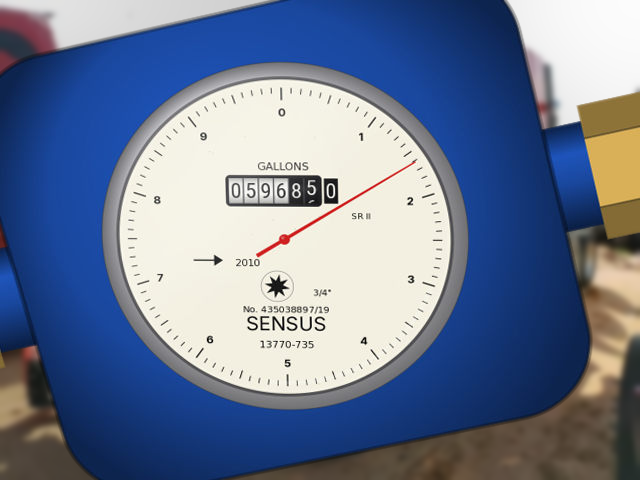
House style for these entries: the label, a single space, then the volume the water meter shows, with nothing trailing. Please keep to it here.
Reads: 596851.6 gal
